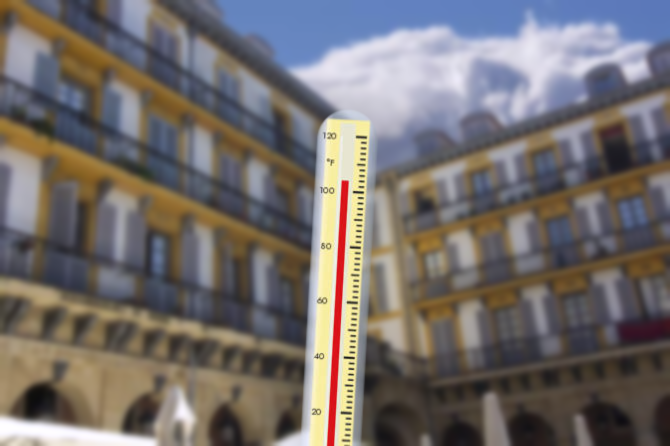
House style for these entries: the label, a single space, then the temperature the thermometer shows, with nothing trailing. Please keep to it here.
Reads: 104 °F
